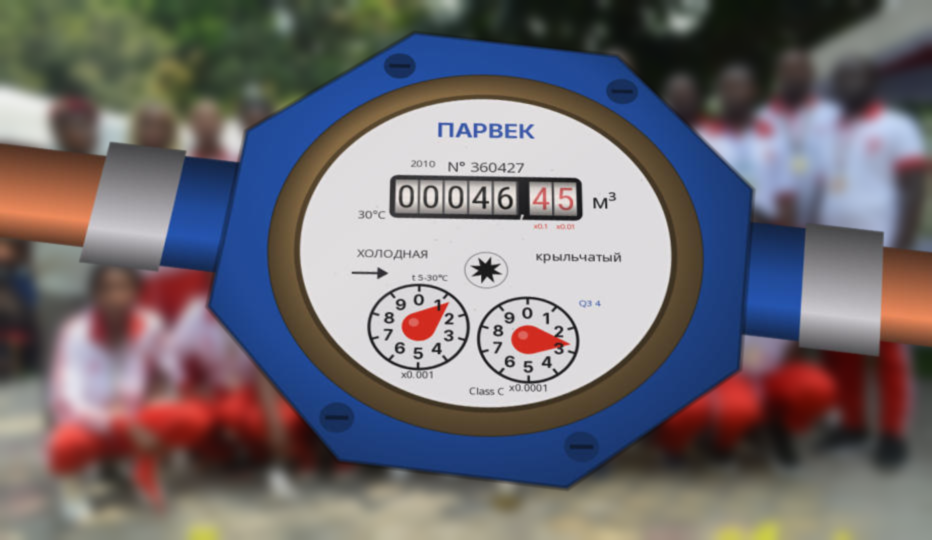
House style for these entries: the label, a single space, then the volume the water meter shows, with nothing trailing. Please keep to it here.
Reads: 46.4512 m³
